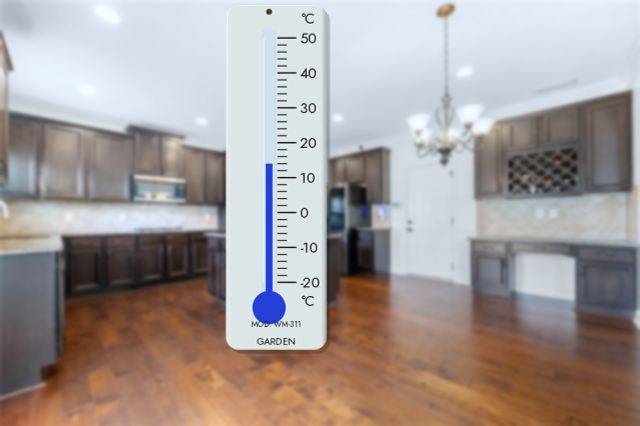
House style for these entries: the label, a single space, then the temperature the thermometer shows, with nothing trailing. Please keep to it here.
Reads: 14 °C
